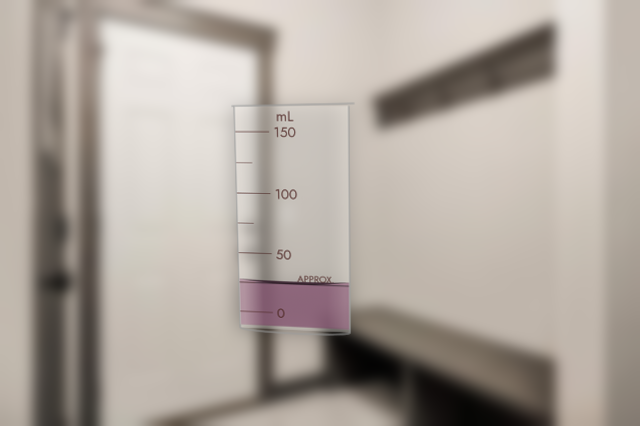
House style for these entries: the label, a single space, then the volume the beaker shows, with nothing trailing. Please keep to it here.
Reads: 25 mL
